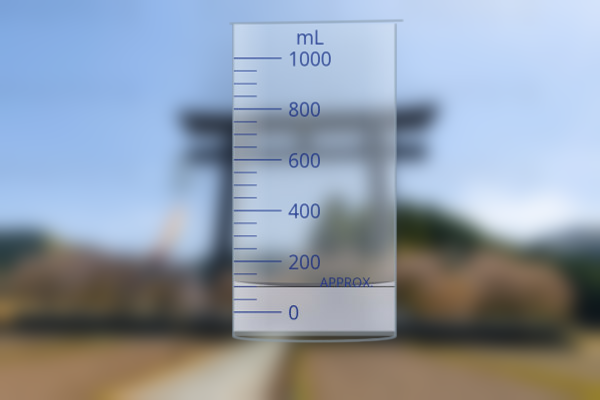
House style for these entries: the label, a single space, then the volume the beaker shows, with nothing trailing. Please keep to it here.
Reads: 100 mL
